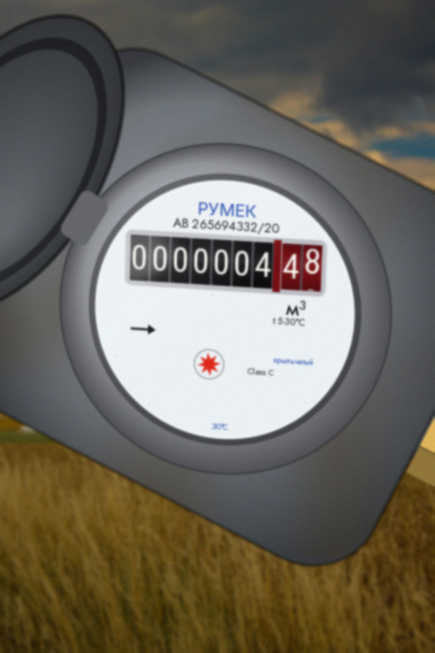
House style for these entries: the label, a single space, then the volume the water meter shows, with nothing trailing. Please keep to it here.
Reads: 4.48 m³
